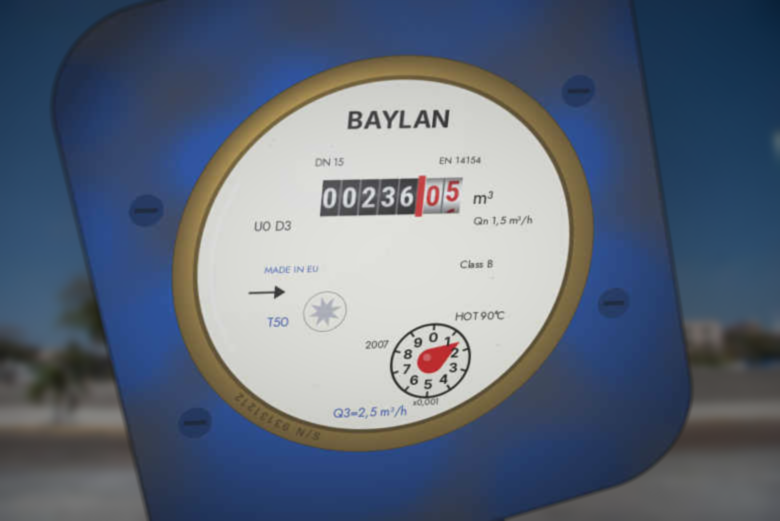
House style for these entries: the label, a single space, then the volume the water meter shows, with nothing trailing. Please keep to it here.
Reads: 236.051 m³
